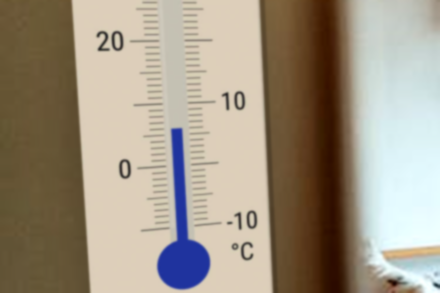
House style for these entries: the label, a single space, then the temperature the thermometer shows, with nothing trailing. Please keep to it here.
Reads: 6 °C
